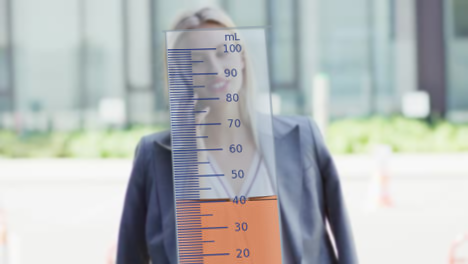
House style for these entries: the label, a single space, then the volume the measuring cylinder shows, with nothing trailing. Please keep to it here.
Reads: 40 mL
